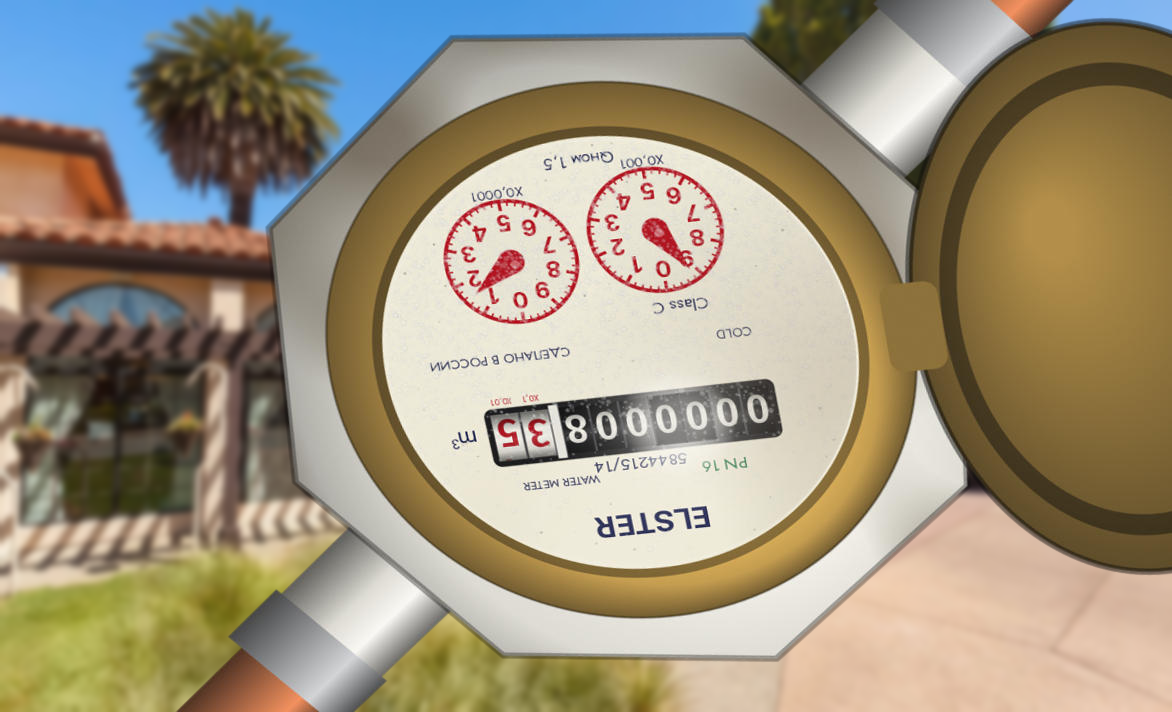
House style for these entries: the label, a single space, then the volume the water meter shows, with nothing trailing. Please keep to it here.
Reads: 8.3491 m³
